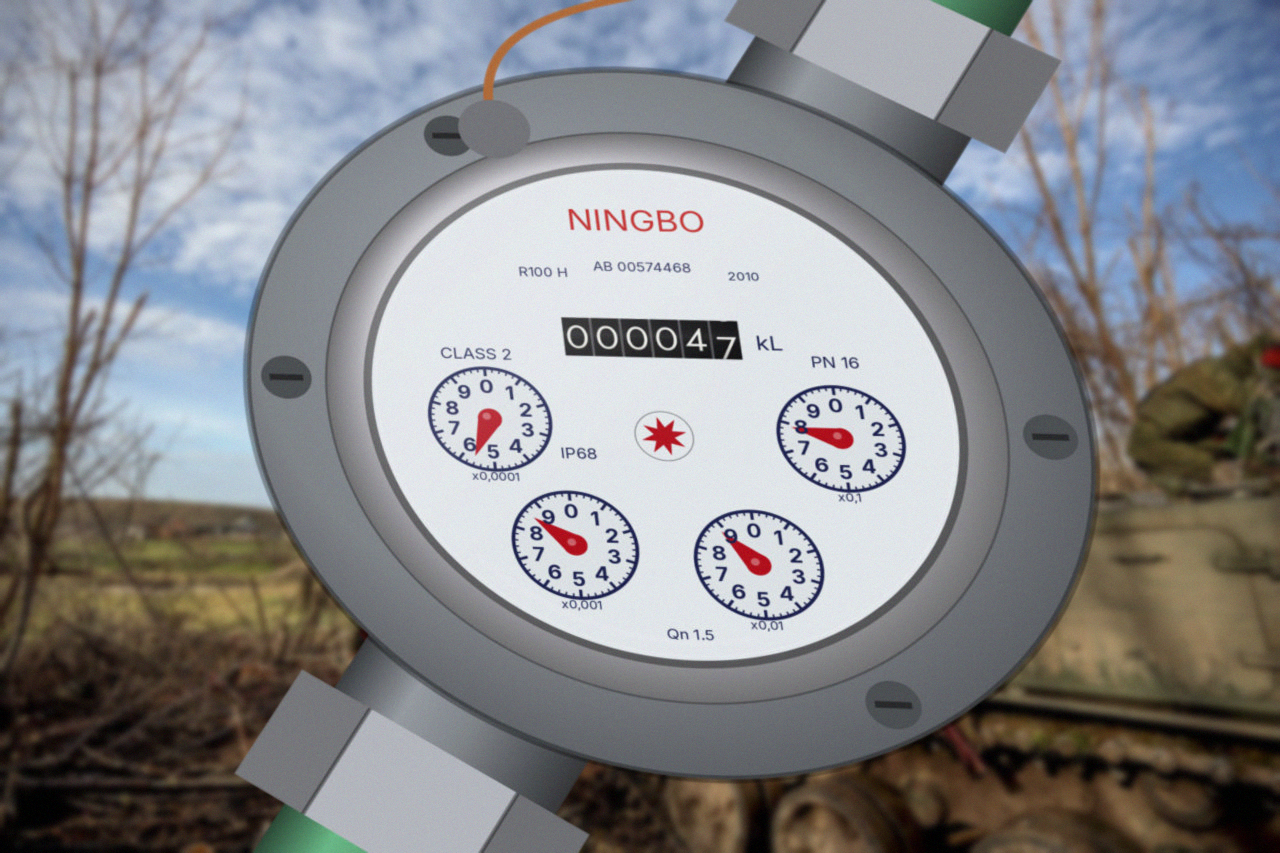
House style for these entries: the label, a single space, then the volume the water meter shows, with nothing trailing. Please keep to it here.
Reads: 46.7885 kL
